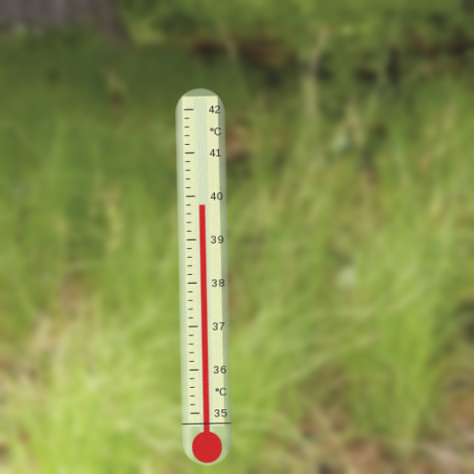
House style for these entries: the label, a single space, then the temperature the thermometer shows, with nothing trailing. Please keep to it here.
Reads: 39.8 °C
